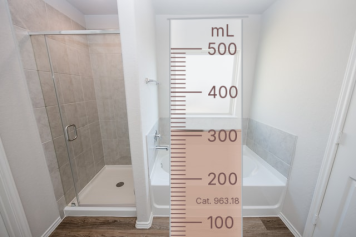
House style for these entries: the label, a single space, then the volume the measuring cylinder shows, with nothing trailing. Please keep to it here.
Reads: 310 mL
